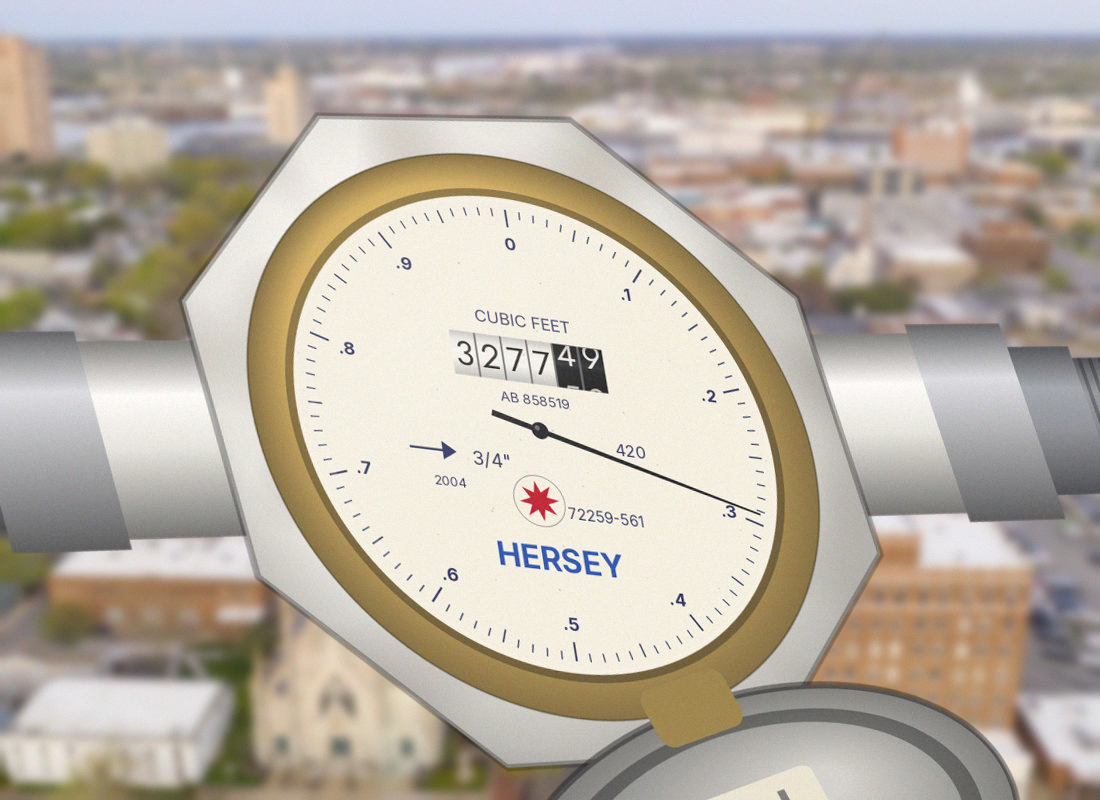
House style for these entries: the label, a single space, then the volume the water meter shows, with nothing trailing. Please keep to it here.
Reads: 327749.29 ft³
